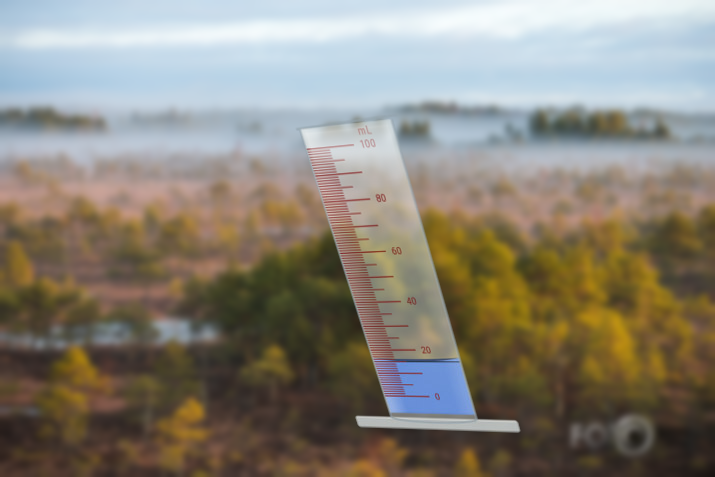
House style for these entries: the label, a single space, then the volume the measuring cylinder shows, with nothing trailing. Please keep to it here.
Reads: 15 mL
